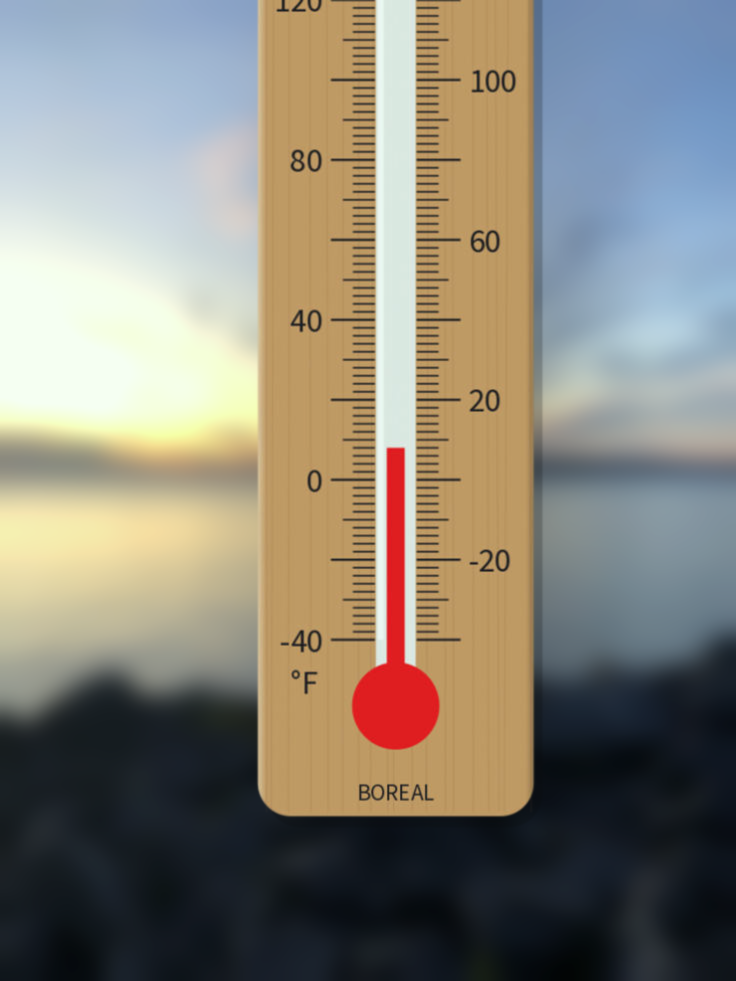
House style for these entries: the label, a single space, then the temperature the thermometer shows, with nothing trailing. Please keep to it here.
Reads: 8 °F
